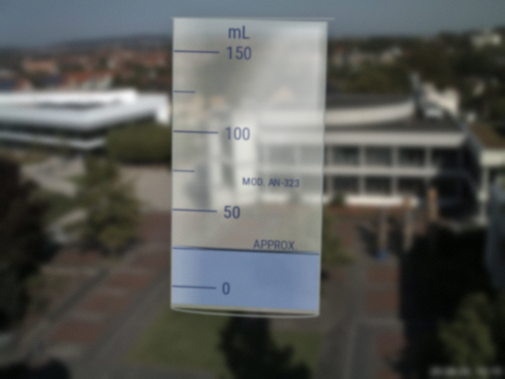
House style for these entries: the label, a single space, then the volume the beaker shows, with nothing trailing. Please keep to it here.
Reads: 25 mL
